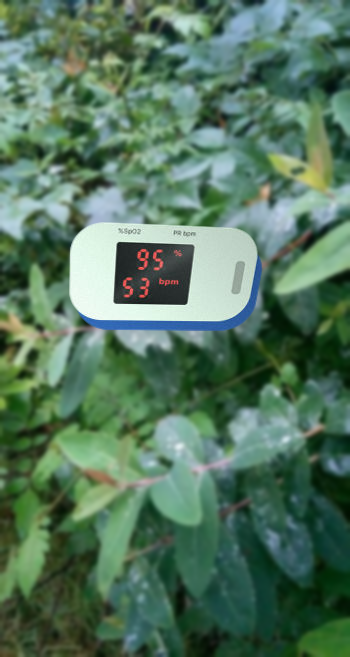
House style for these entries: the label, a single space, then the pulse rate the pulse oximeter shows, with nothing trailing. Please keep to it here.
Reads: 53 bpm
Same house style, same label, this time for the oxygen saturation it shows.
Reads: 95 %
